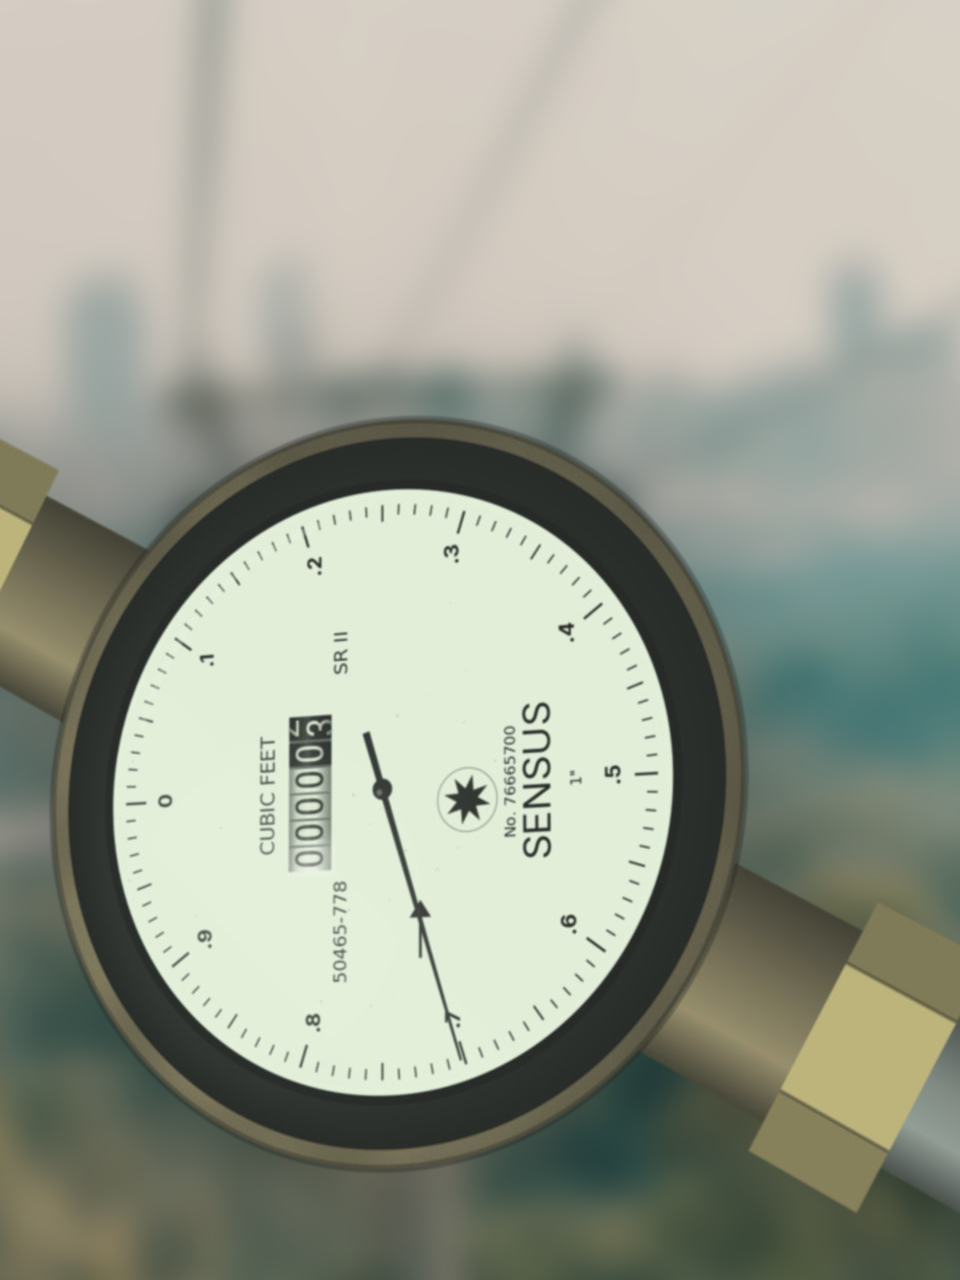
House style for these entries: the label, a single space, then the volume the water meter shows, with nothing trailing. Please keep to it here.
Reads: 2.70 ft³
